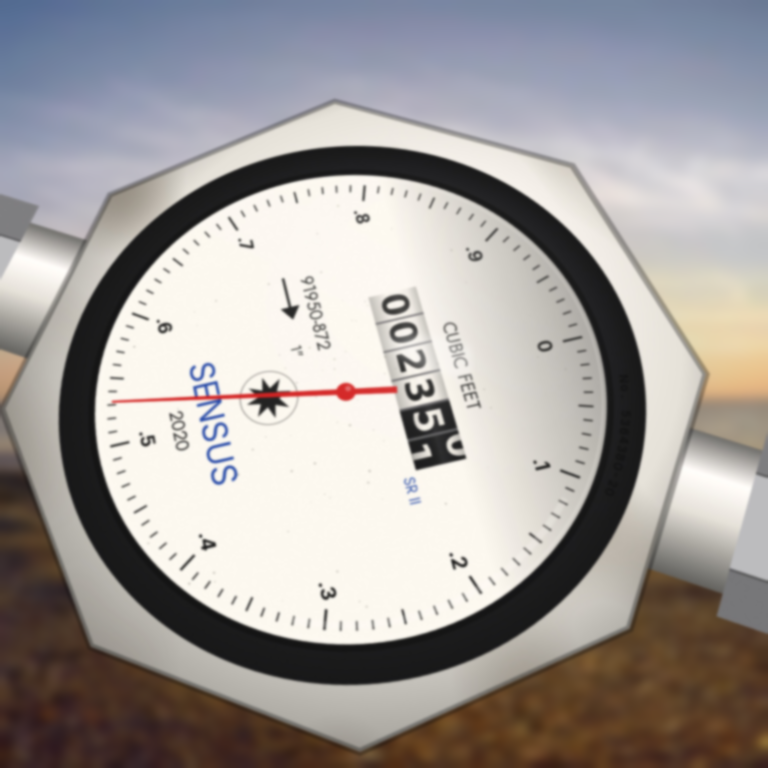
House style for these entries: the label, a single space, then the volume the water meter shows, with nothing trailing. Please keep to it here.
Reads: 2350.53 ft³
